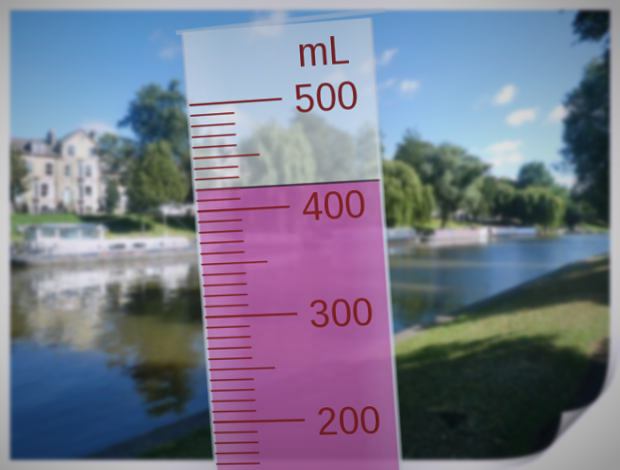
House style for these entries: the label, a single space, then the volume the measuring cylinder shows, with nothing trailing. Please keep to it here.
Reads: 420 mL
